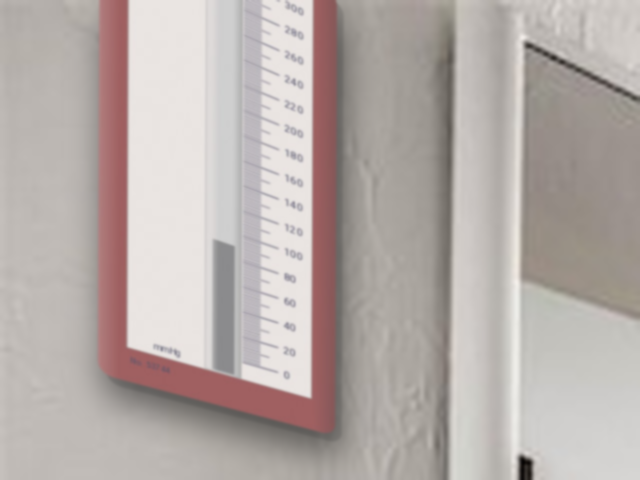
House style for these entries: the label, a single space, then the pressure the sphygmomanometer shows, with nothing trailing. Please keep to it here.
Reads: 90 mmHg
